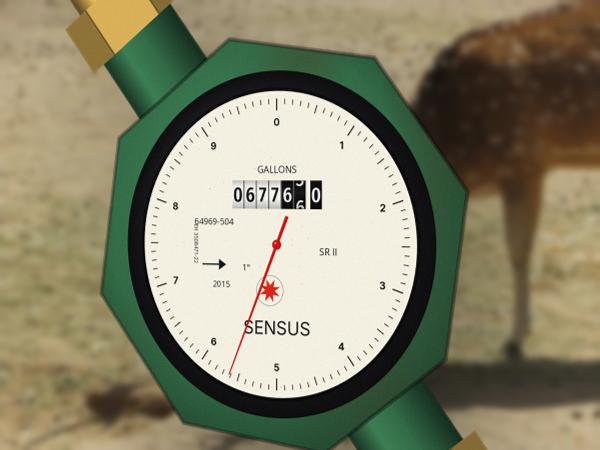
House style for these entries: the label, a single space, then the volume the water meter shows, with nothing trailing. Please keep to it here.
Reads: 677655.6 gal
